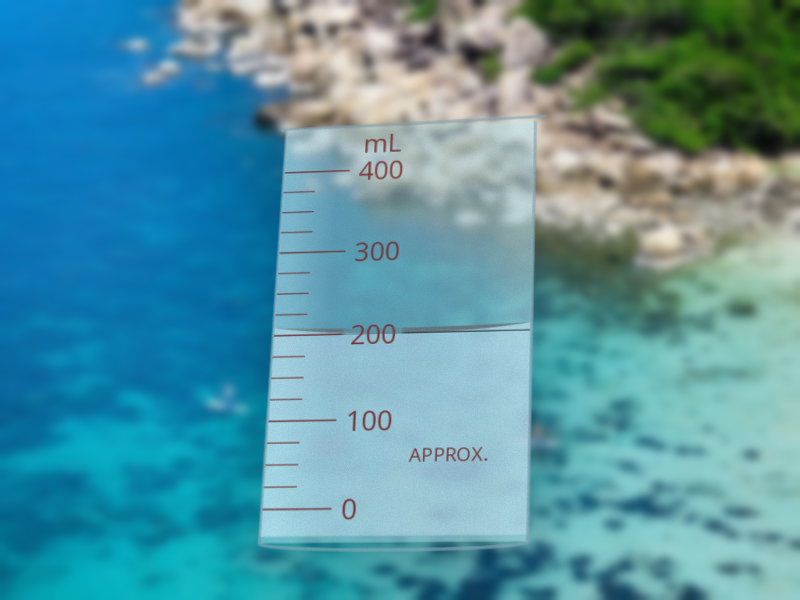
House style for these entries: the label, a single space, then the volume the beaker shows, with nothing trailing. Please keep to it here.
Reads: 200 mL
